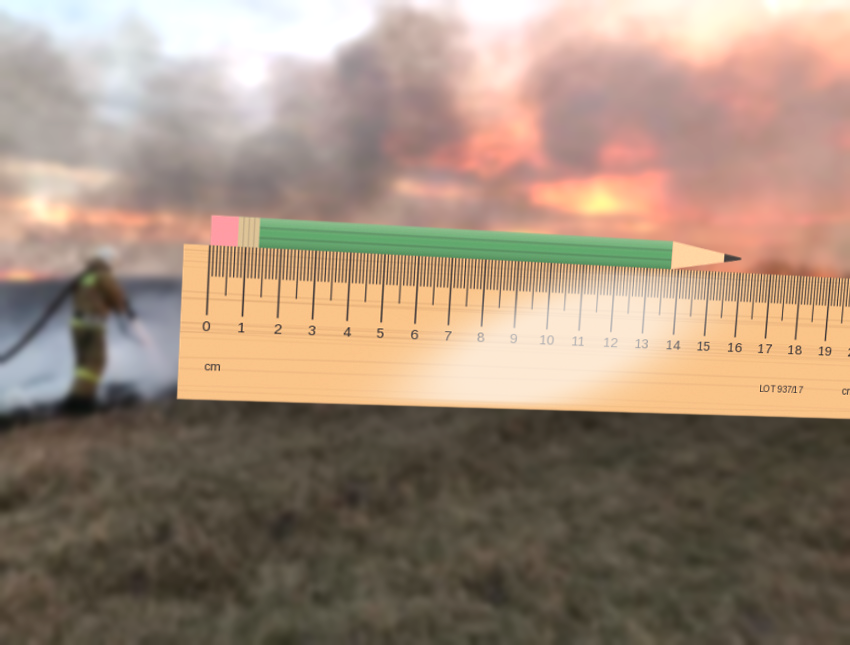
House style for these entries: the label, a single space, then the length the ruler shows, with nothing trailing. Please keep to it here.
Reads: 16 cm
